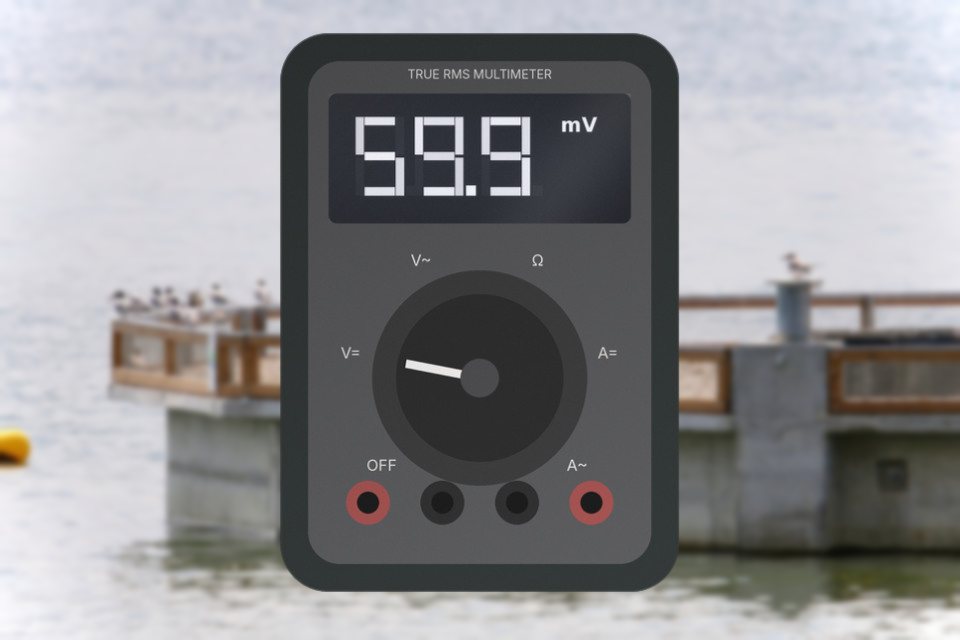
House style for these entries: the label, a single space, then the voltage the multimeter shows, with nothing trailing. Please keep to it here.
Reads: 59.9 mV
